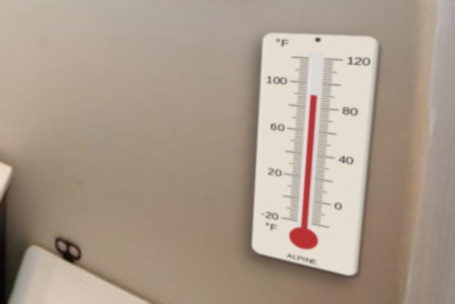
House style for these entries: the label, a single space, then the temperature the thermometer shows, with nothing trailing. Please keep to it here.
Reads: 90 °F
